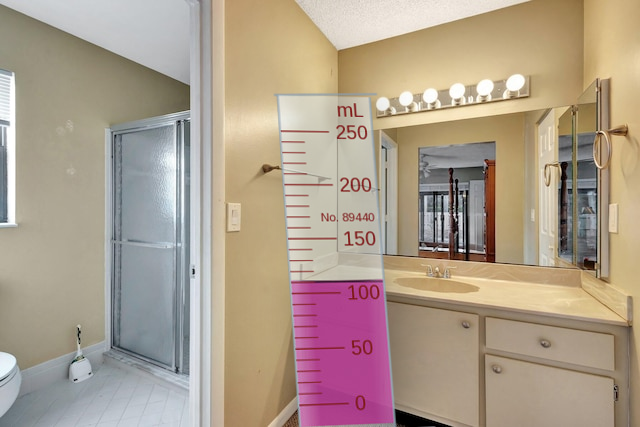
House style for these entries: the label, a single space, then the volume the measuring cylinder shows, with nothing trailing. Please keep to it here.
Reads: 110 mL
